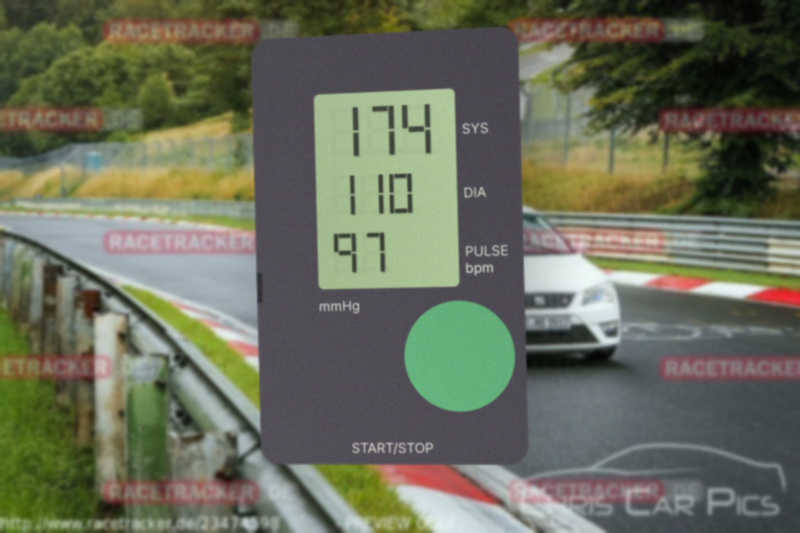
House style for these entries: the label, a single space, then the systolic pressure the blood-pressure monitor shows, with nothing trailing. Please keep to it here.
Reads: 174 mmHg
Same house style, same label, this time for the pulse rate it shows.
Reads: 97 bpm
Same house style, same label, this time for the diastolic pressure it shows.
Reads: 110 mmHg
